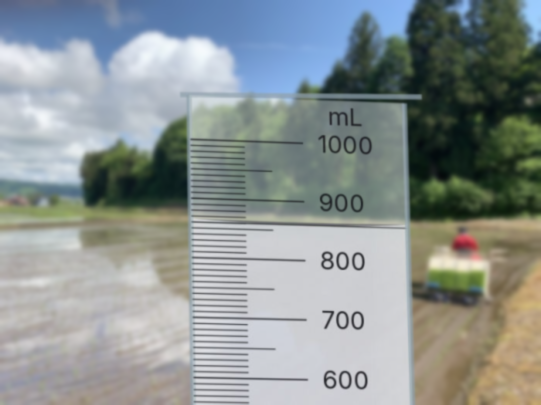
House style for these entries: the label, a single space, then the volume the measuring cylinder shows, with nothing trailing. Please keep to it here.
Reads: 860 mL
